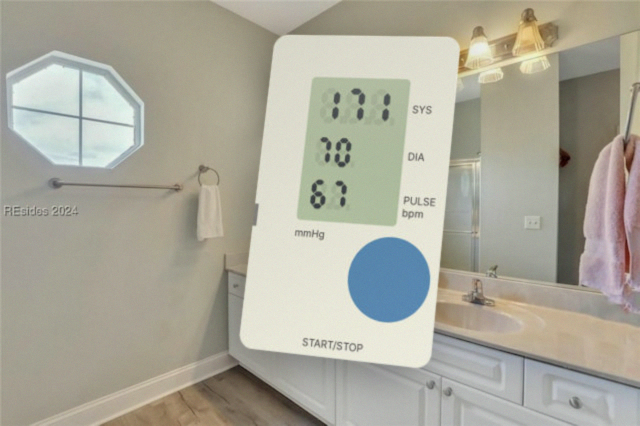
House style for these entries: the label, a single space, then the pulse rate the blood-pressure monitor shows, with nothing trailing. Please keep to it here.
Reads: 67 bpm
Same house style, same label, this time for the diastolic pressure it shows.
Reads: 70 mmHg
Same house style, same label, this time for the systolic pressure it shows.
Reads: 171 mmHg
